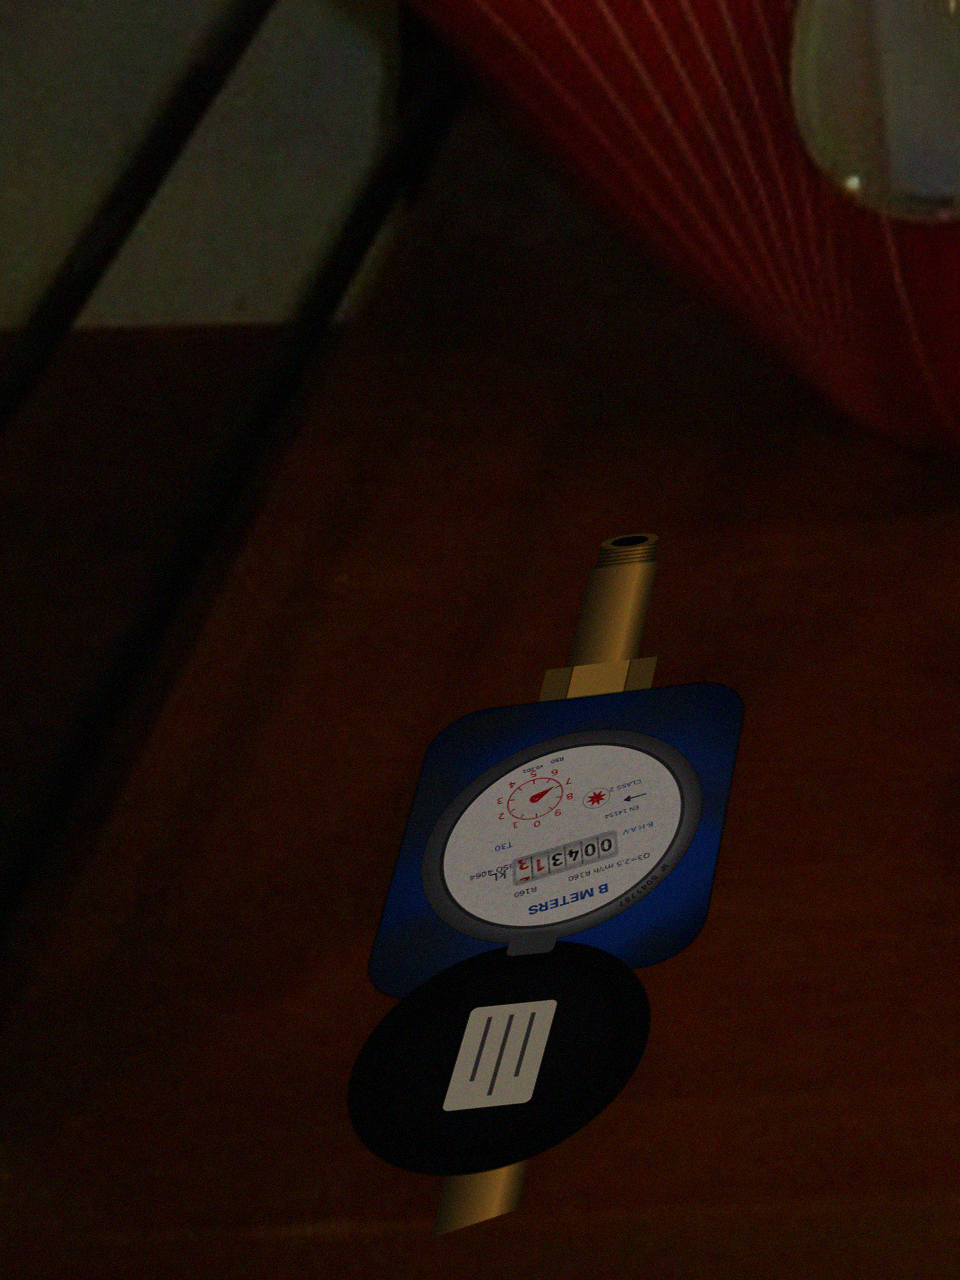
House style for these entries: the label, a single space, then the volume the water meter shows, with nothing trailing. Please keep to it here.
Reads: 43.126 kL
